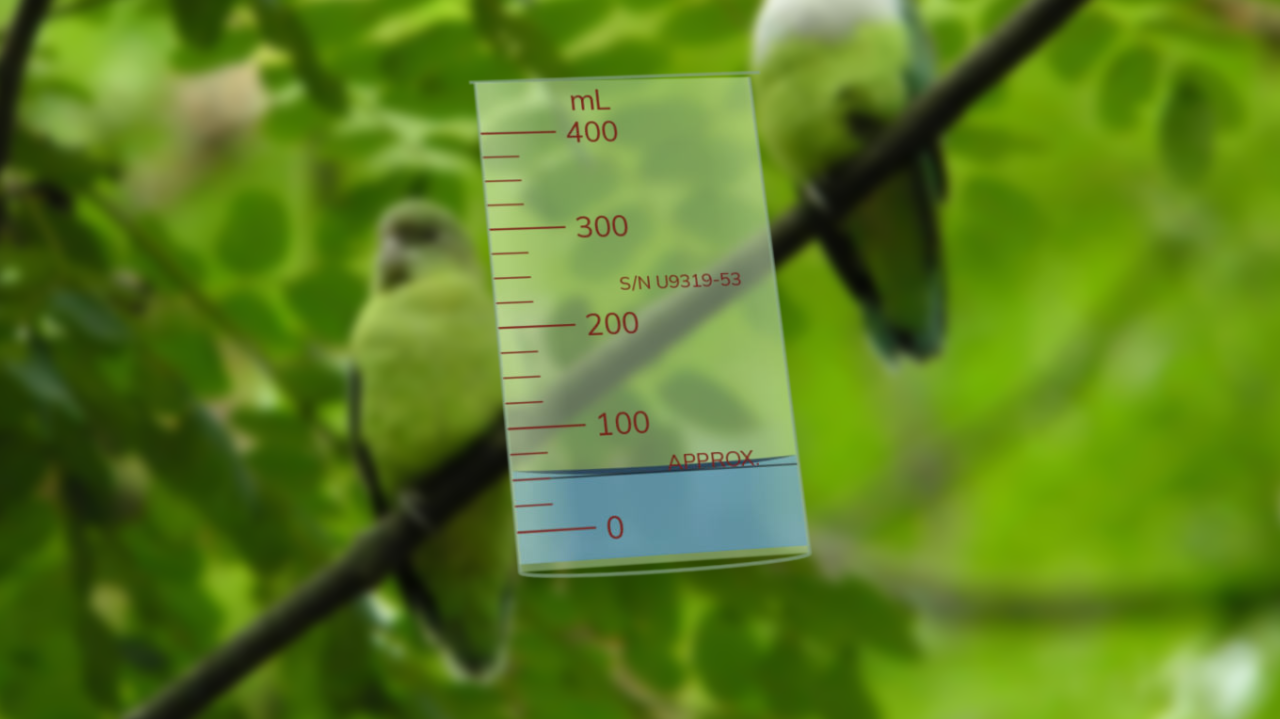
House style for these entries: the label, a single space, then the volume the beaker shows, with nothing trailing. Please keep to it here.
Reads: 50 mL
